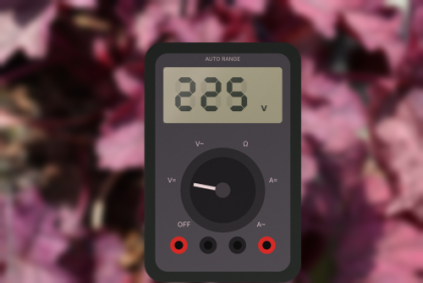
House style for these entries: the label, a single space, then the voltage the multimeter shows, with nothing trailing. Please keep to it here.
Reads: 225 V
